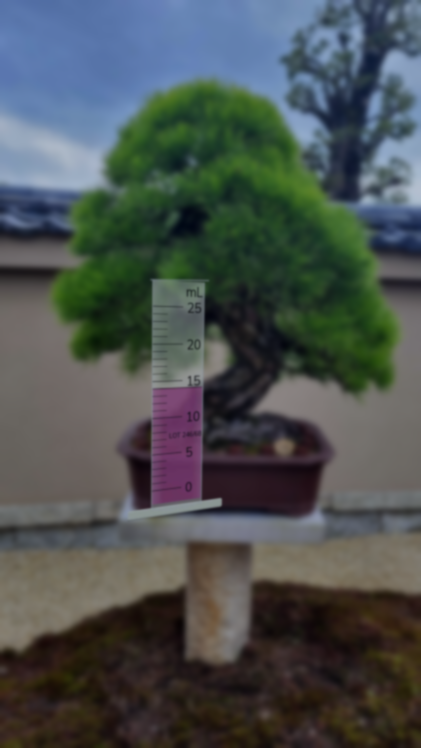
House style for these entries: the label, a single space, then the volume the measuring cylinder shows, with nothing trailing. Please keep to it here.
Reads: 14 mL
